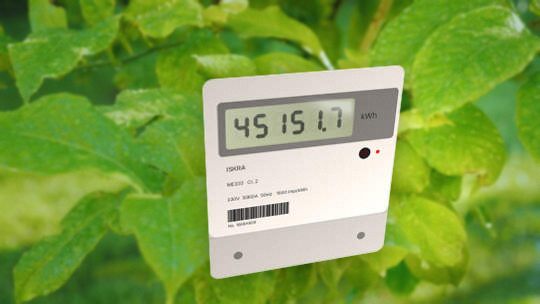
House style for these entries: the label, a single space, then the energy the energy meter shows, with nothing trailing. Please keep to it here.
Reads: 45151.7 kWh
